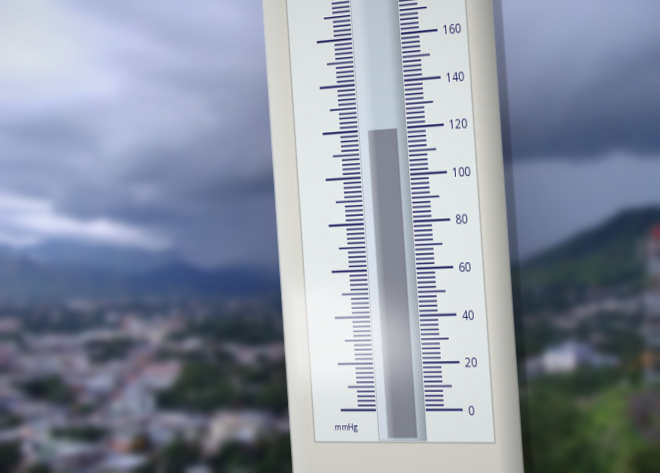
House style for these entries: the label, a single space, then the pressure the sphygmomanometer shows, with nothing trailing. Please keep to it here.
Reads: 120 mmHg
